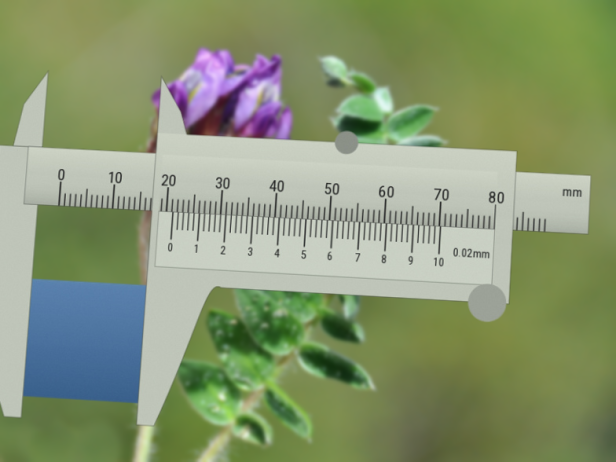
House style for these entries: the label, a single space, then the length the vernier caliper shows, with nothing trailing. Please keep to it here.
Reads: 21.2 mm
